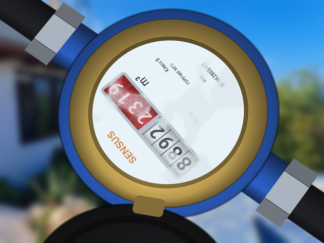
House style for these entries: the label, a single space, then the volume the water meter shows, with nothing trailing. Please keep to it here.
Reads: 8892.2319 m³
